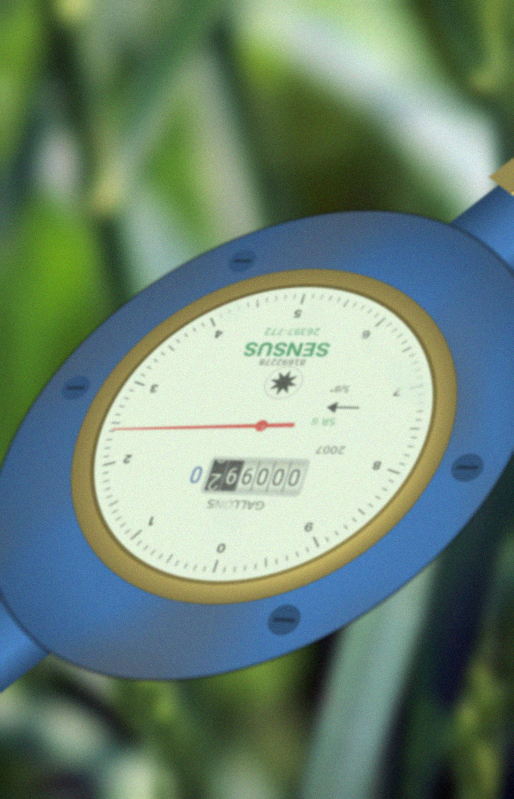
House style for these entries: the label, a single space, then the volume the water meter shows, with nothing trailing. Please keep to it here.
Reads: 9922.4 gal
